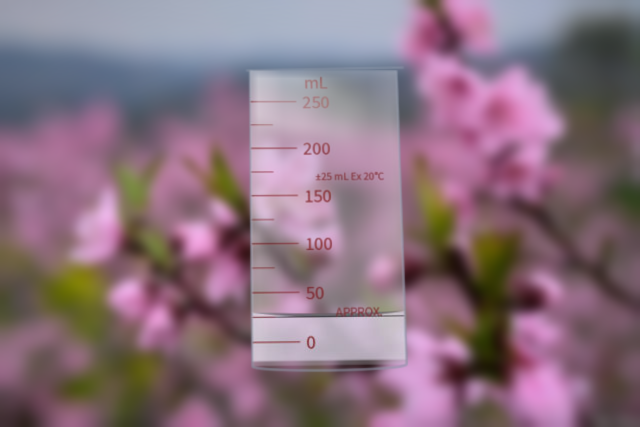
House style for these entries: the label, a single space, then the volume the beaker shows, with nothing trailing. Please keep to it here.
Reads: 25 mL
